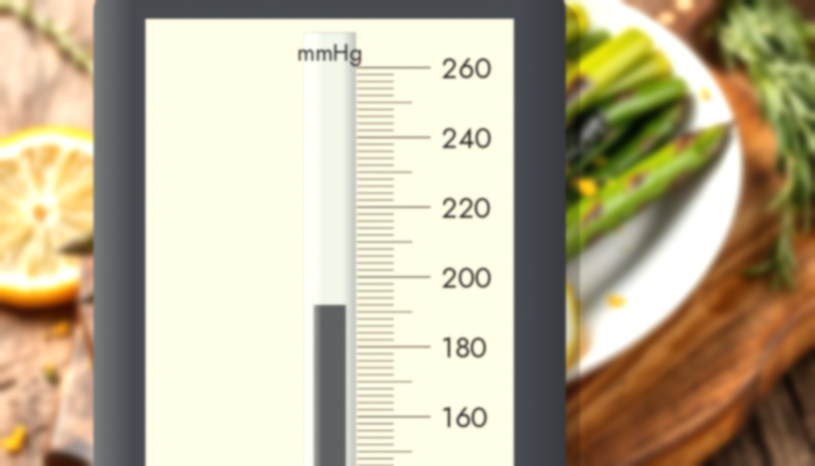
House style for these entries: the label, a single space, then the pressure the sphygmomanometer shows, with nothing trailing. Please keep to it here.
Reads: 192 mmHg
